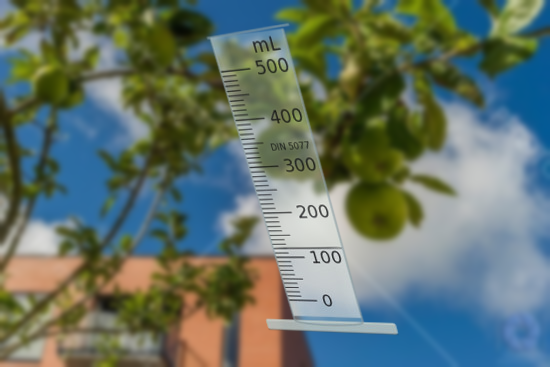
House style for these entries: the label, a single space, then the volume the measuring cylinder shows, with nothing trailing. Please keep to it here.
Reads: 120 mL
